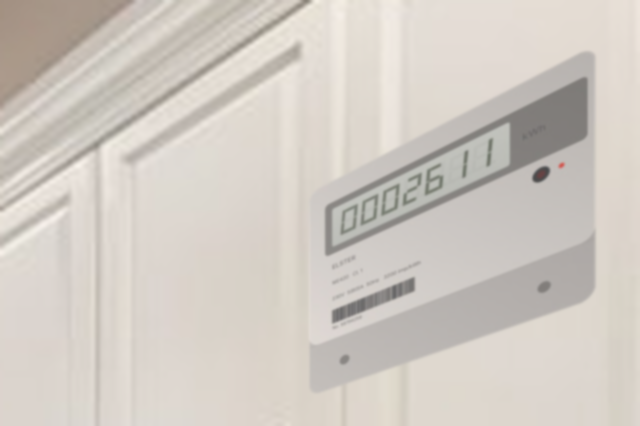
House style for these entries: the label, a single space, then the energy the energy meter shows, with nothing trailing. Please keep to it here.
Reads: 2611 kWh
